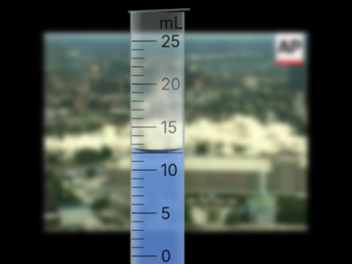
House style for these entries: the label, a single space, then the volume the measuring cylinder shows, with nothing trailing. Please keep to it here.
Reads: 12 mL
